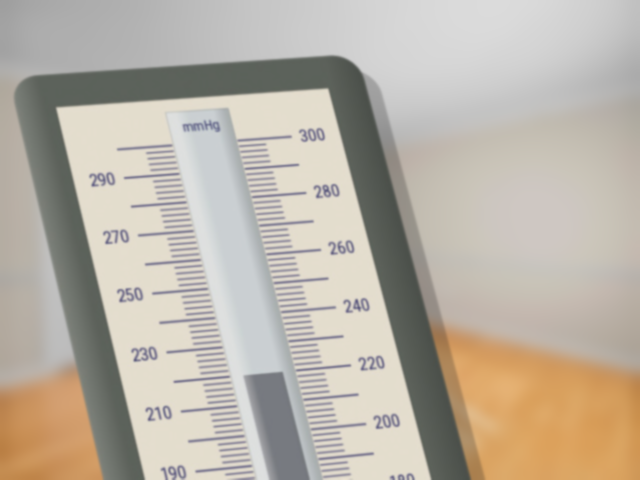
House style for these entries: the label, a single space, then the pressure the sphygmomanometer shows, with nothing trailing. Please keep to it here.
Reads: 220 mmHg
